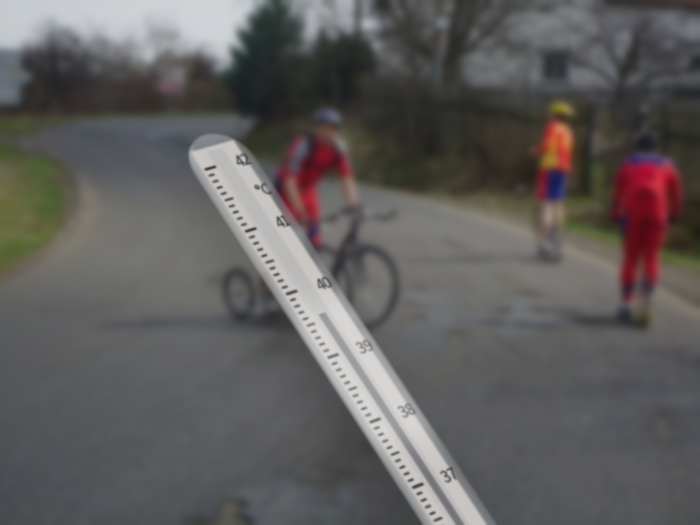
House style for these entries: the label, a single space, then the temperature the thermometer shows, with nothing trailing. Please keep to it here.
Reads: 39.6 °C
